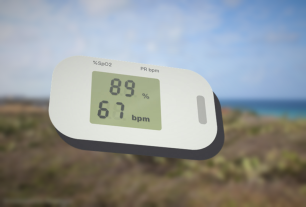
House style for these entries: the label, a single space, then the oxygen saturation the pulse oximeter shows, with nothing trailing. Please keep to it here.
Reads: 89 %
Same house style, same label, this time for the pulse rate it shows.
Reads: 67 bpm
